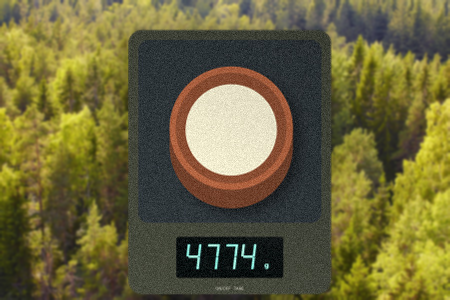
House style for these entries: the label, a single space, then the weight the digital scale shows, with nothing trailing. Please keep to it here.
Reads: 4774 g
